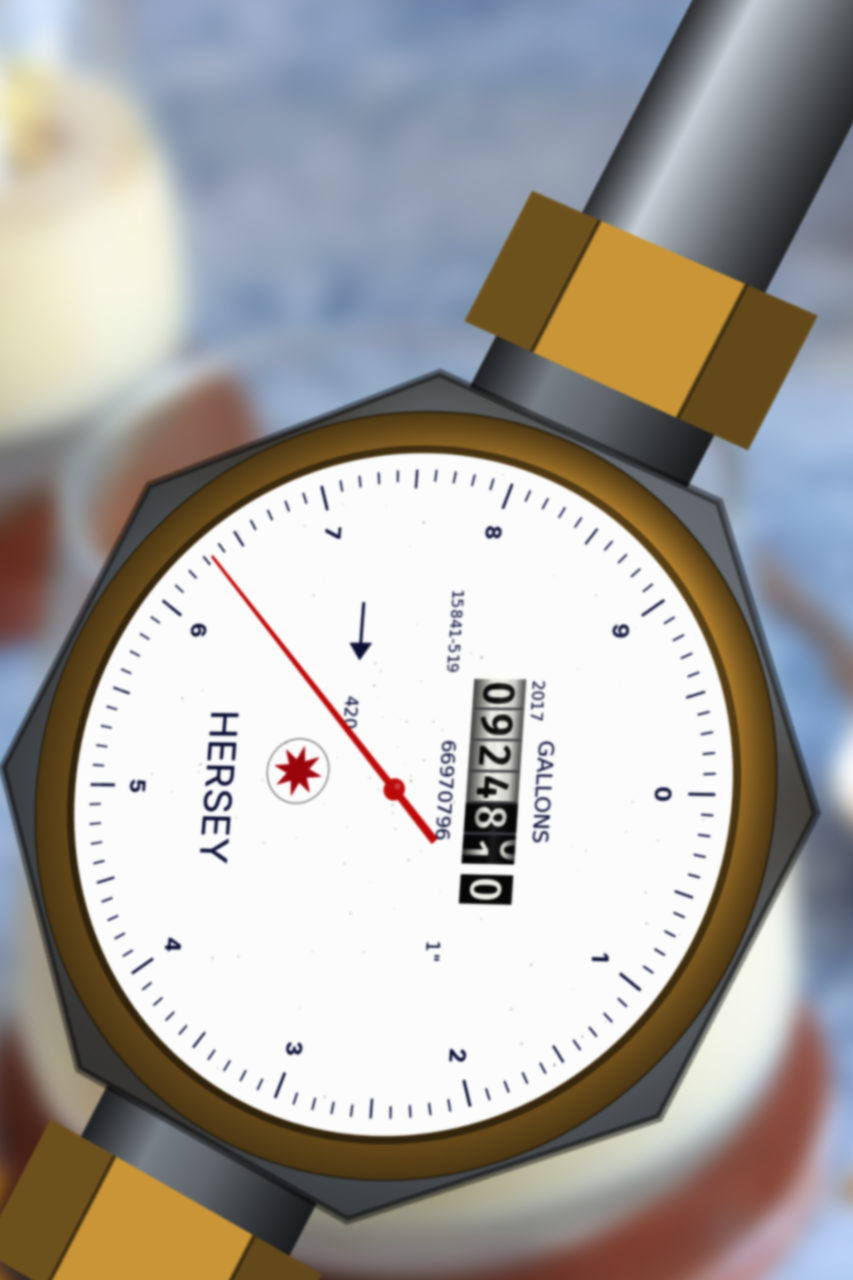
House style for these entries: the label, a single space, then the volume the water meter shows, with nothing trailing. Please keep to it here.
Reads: 924806.3 gal
